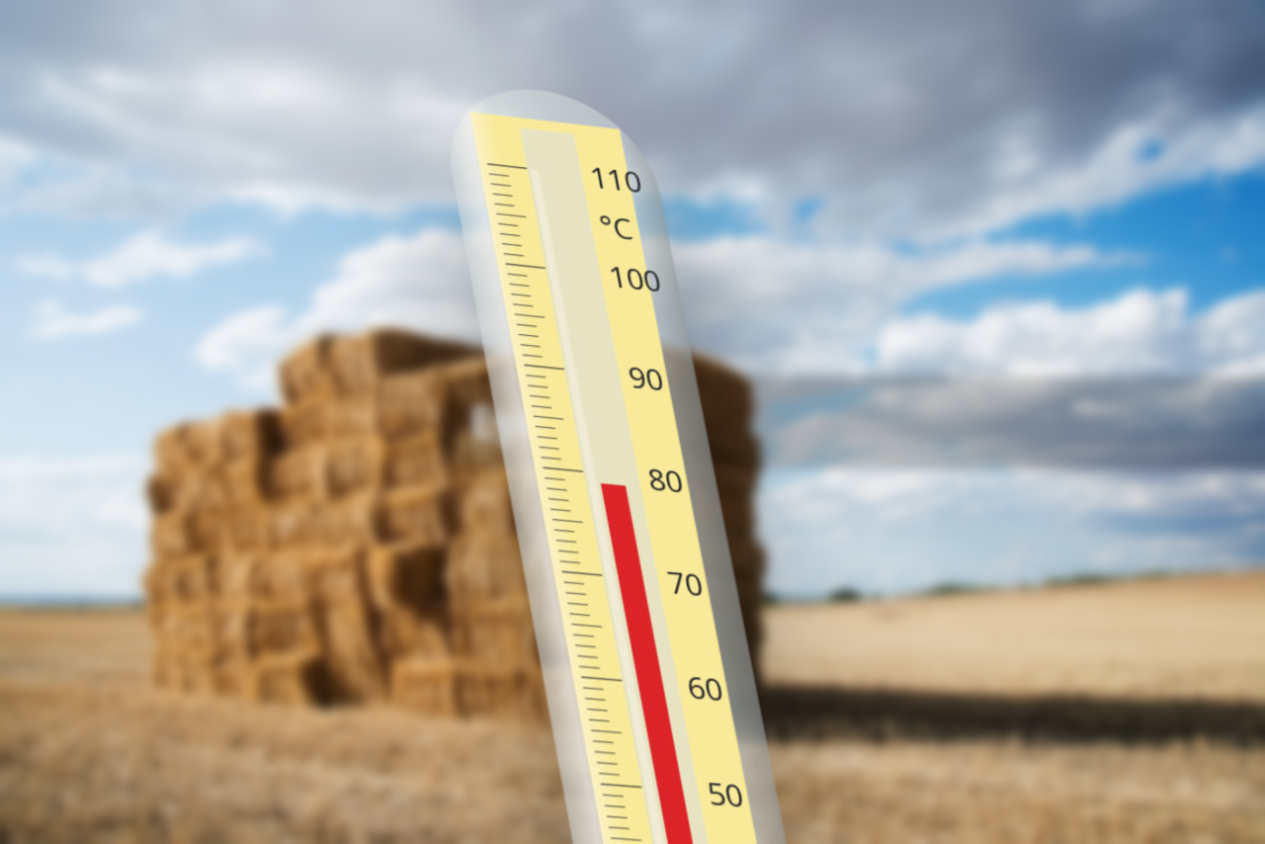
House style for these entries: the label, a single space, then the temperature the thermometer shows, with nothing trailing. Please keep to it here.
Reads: 79 °C
